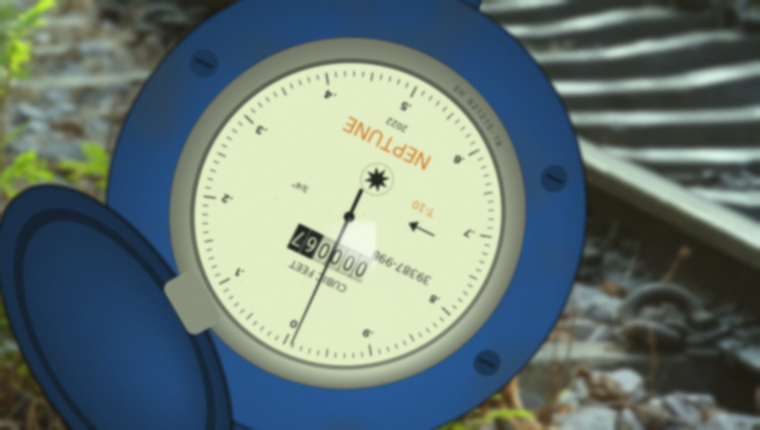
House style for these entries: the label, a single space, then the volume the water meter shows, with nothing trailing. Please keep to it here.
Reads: 66.99 ft³
